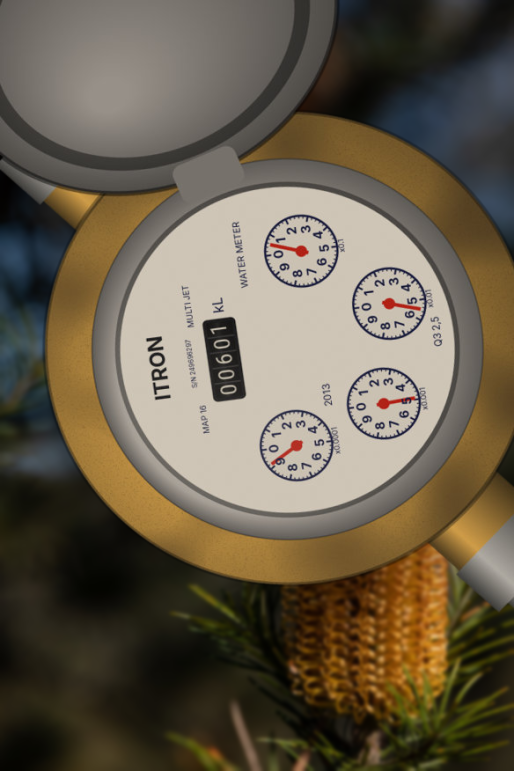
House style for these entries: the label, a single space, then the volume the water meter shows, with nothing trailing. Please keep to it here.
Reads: 601.0549 kL
